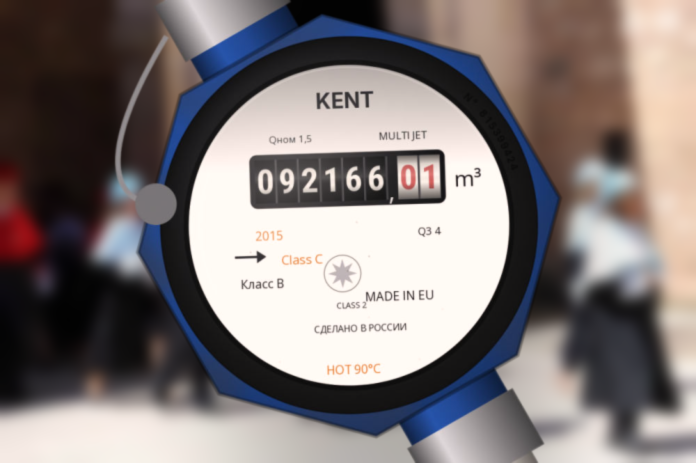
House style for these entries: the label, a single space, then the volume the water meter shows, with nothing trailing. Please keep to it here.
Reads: 92166.01 m³
